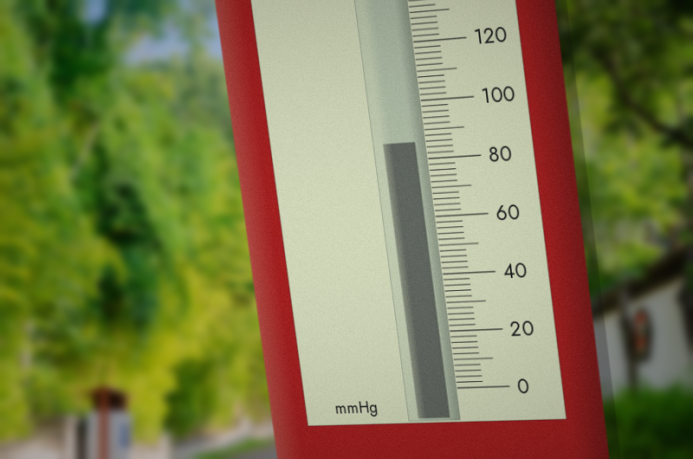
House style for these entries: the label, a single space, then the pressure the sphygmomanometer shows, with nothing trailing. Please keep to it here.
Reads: 86 mmHg
